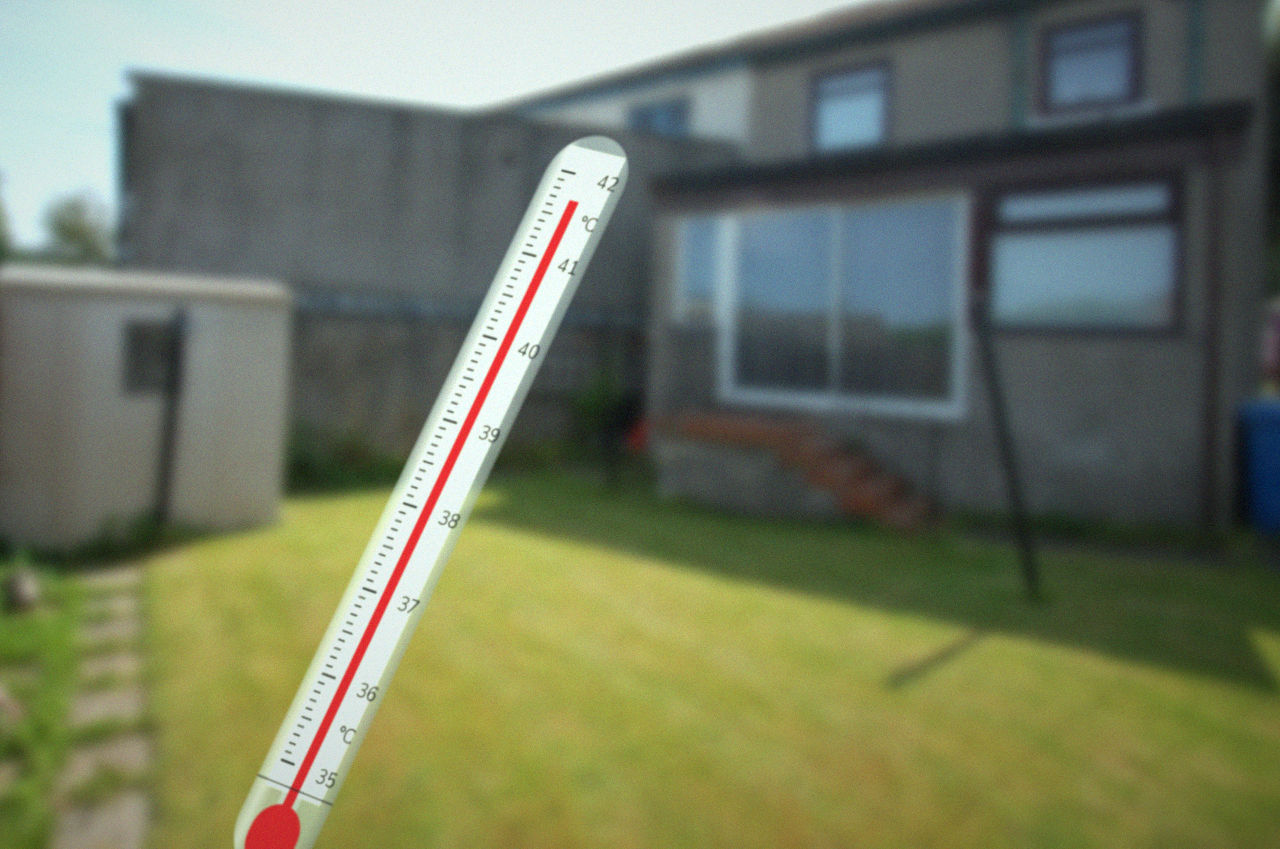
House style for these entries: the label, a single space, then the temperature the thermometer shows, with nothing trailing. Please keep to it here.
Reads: 41.7 °C
